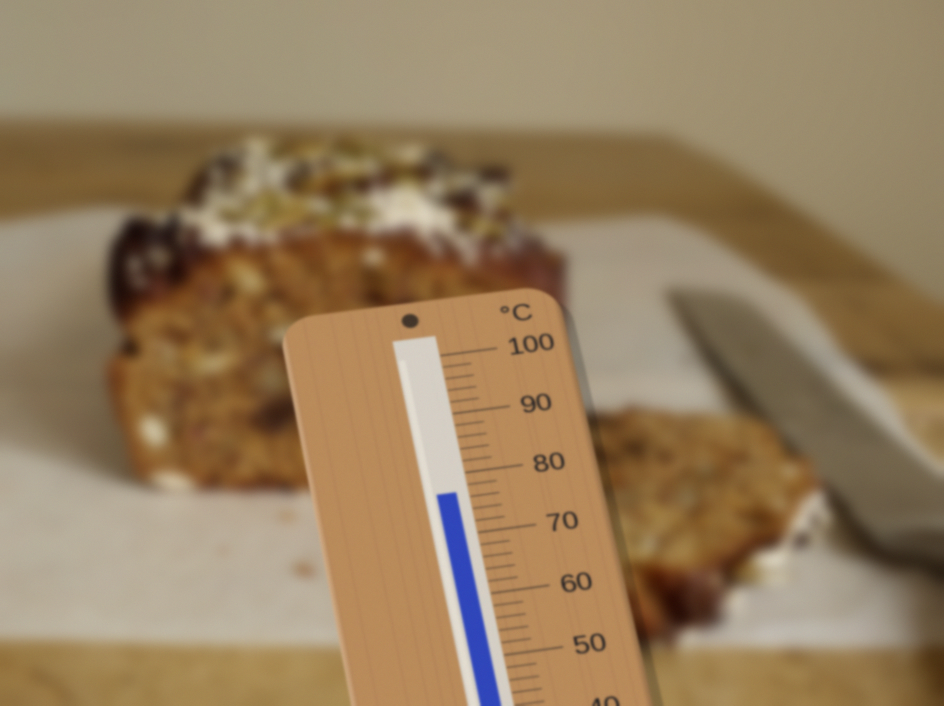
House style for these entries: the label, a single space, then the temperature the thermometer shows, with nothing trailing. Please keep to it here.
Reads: 77 °C
